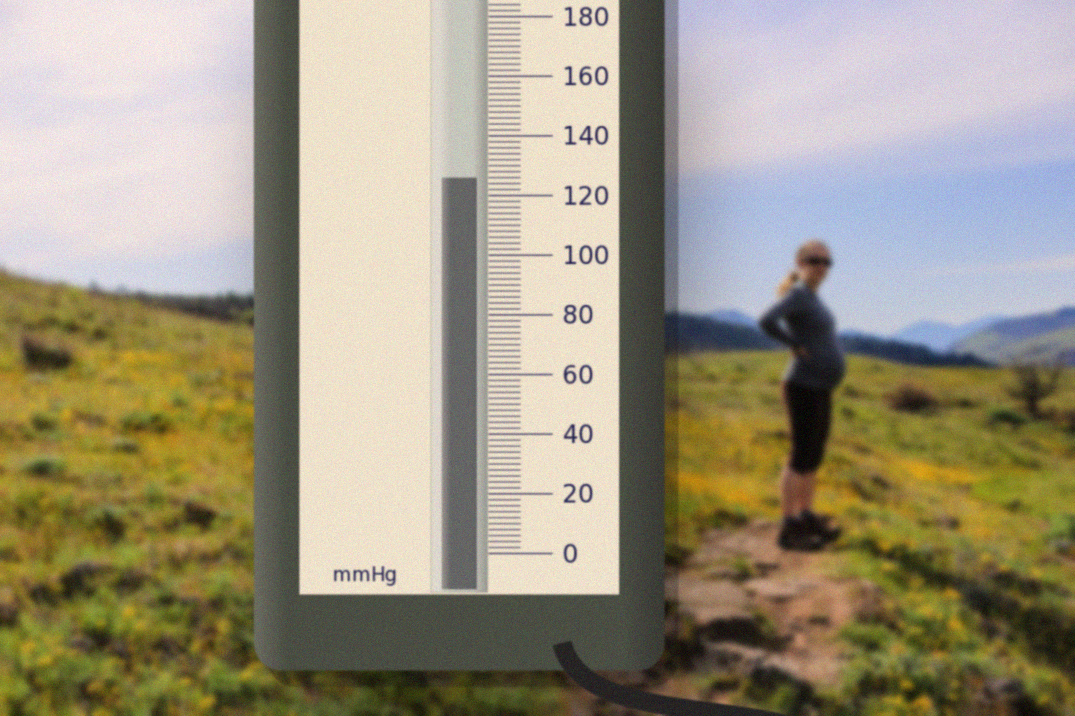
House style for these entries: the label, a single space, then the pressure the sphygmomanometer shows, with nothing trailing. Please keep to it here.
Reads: 126 mmHg
